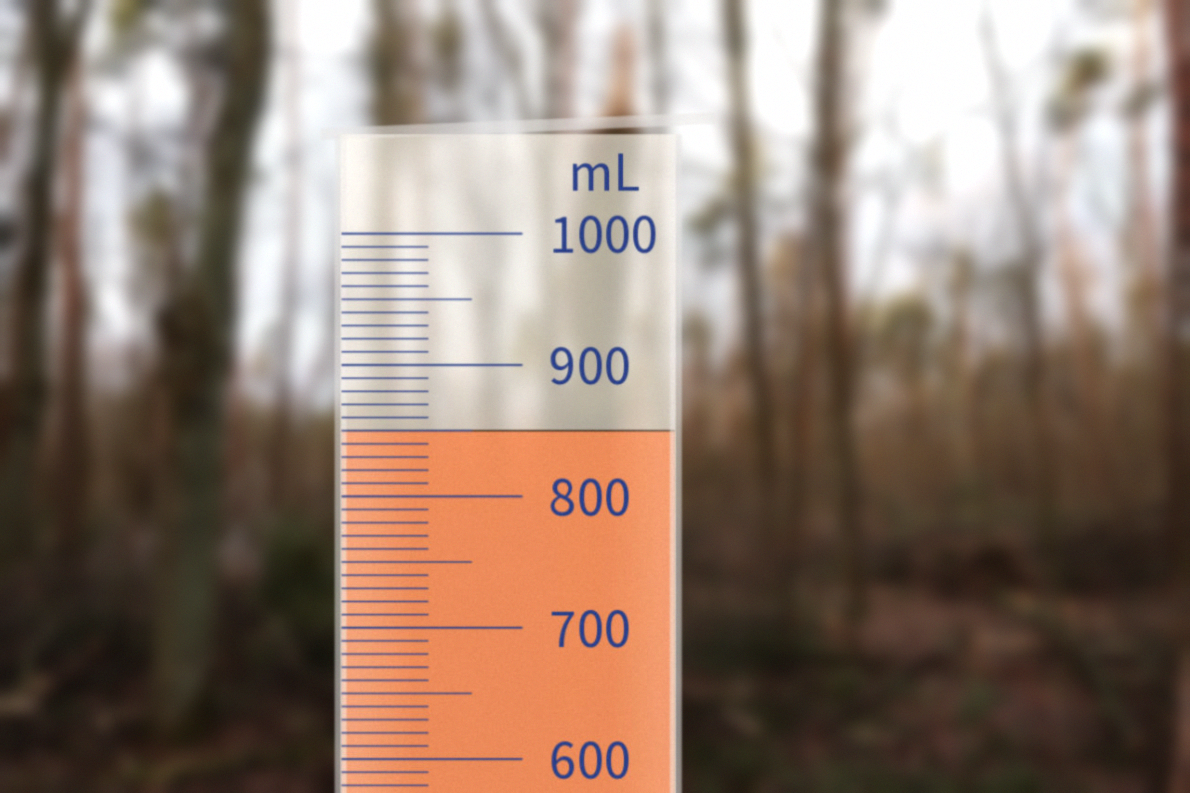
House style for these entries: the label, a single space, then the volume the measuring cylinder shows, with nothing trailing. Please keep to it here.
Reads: 850 mL
